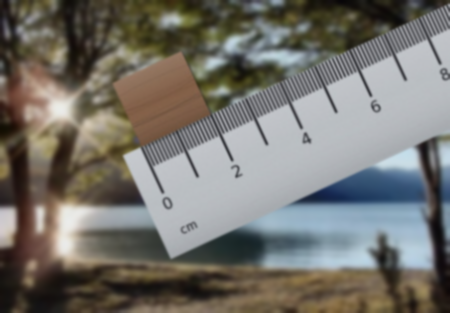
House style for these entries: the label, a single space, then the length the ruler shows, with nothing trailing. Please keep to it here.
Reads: 2 cm
